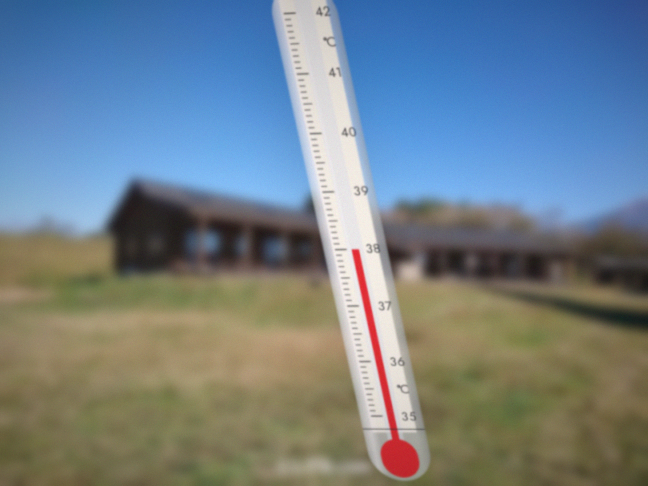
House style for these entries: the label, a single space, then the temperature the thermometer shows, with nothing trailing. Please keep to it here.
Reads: 38 °C
